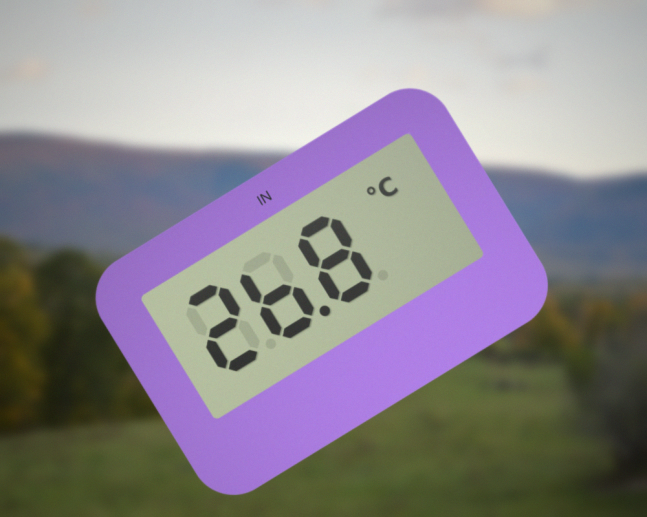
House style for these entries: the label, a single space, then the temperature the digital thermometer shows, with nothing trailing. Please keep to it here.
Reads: 26.8 °C
